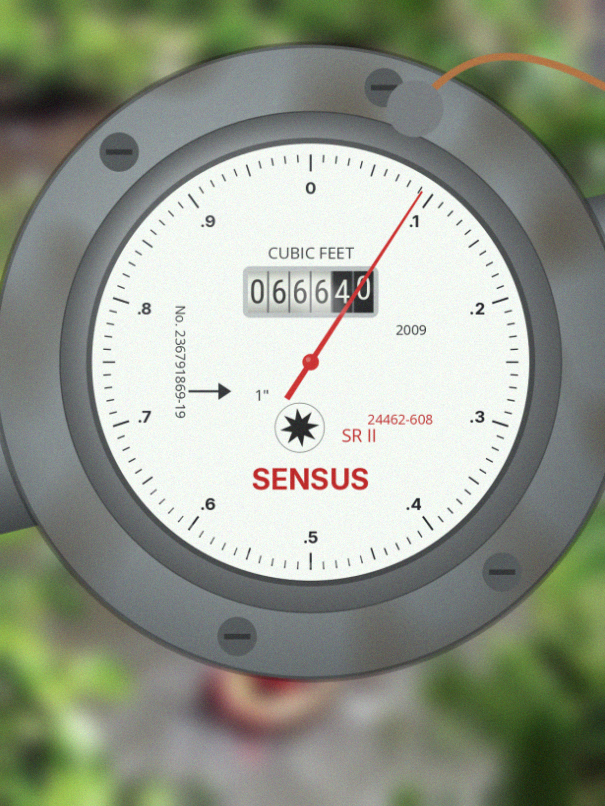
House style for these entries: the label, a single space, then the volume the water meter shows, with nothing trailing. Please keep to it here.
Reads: 66640.09 ft³
